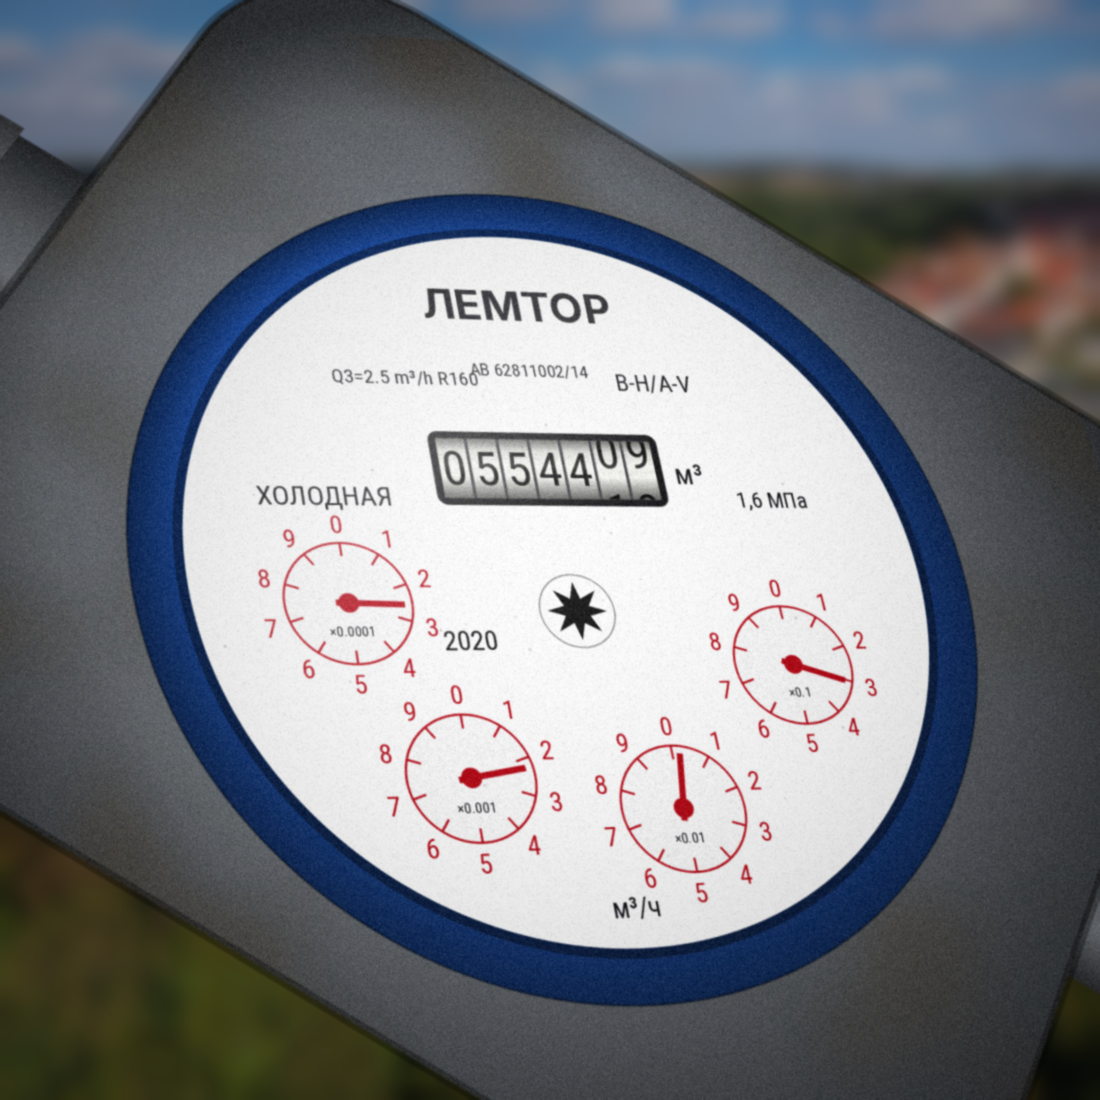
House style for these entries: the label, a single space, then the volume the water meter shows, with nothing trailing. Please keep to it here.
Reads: 554409.3022 m³
